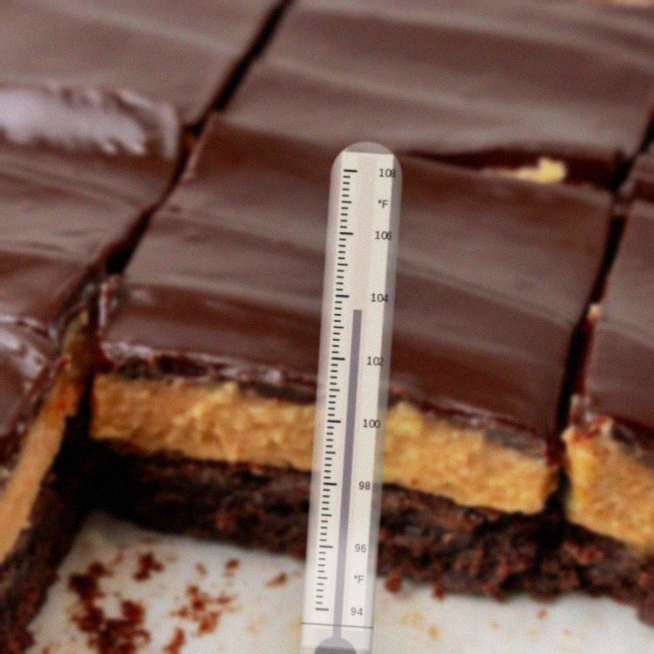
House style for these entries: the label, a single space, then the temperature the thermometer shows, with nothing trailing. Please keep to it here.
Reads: 103.6 °F
